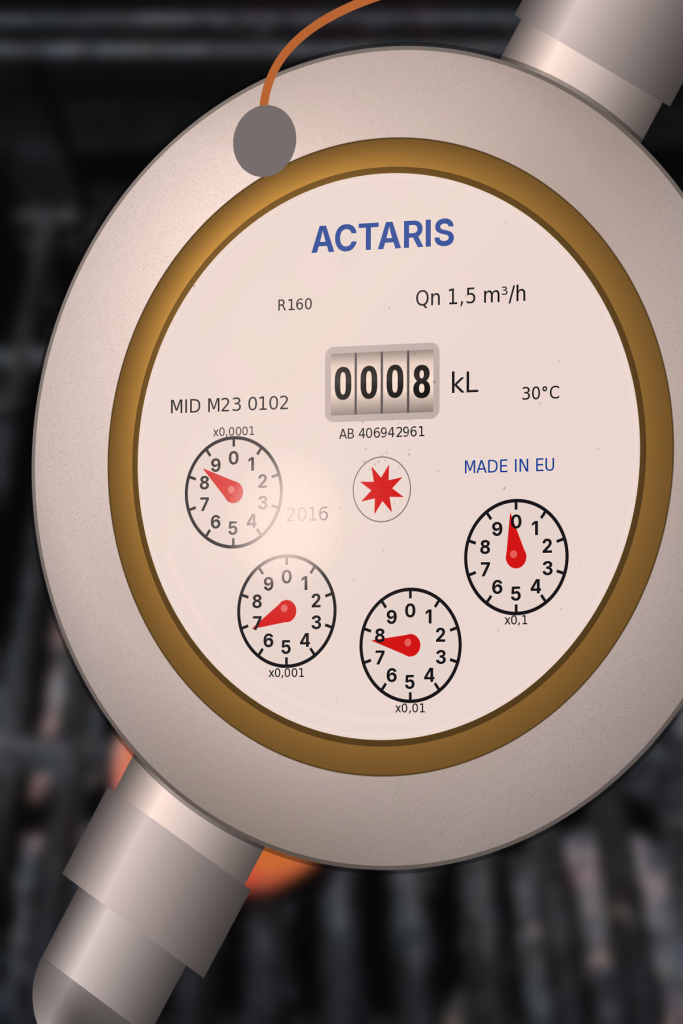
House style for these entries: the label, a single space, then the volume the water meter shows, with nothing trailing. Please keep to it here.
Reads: 7.9768 kL
